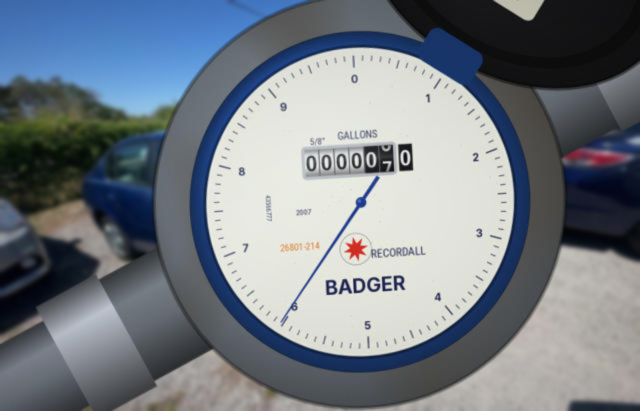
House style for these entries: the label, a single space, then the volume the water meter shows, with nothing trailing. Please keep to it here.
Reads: 66.0 gal
